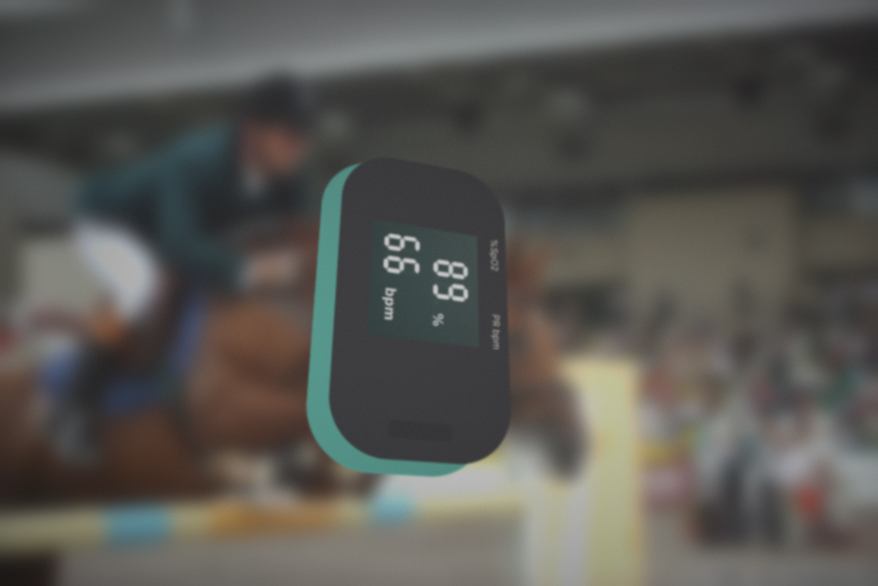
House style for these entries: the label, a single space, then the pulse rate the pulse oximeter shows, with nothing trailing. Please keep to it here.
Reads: 66 bpm
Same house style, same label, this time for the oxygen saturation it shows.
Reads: 89 %
